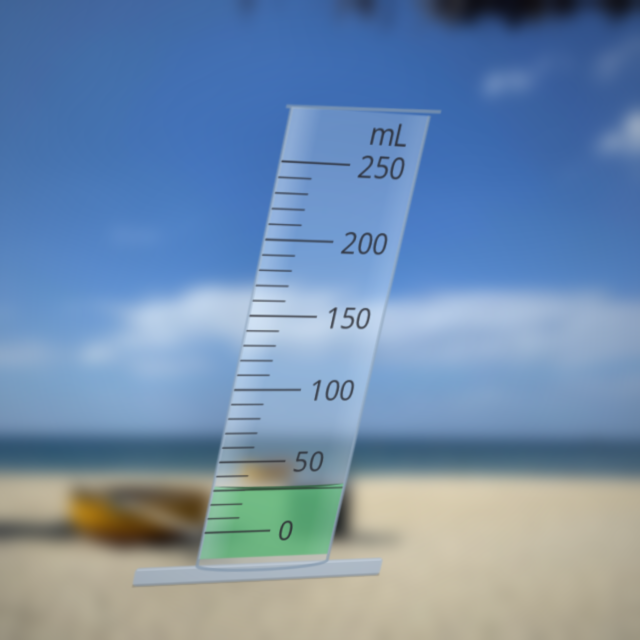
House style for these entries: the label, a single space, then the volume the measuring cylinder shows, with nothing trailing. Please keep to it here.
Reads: 30 mL
